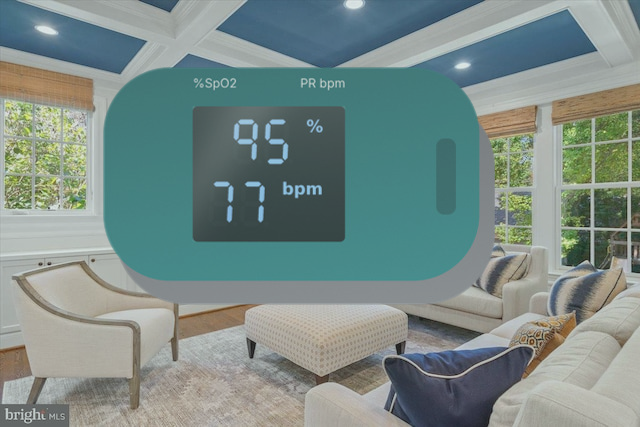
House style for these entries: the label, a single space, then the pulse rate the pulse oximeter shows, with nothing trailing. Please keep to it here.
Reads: 77 bpm
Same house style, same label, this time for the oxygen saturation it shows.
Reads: 95 %
